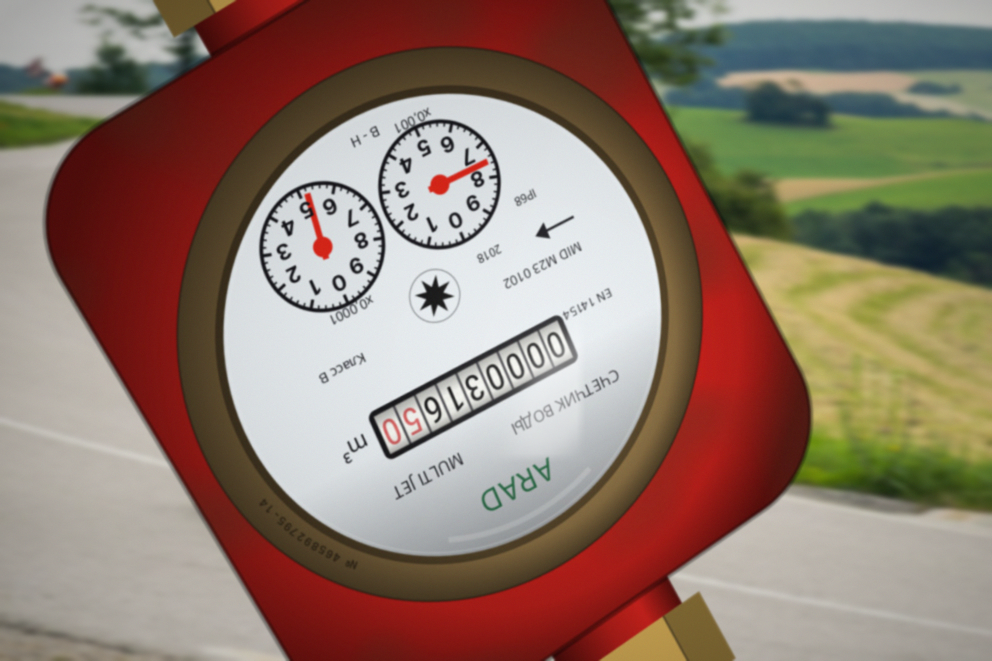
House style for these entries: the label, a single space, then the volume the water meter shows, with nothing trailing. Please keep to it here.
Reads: 316.5075 m³
